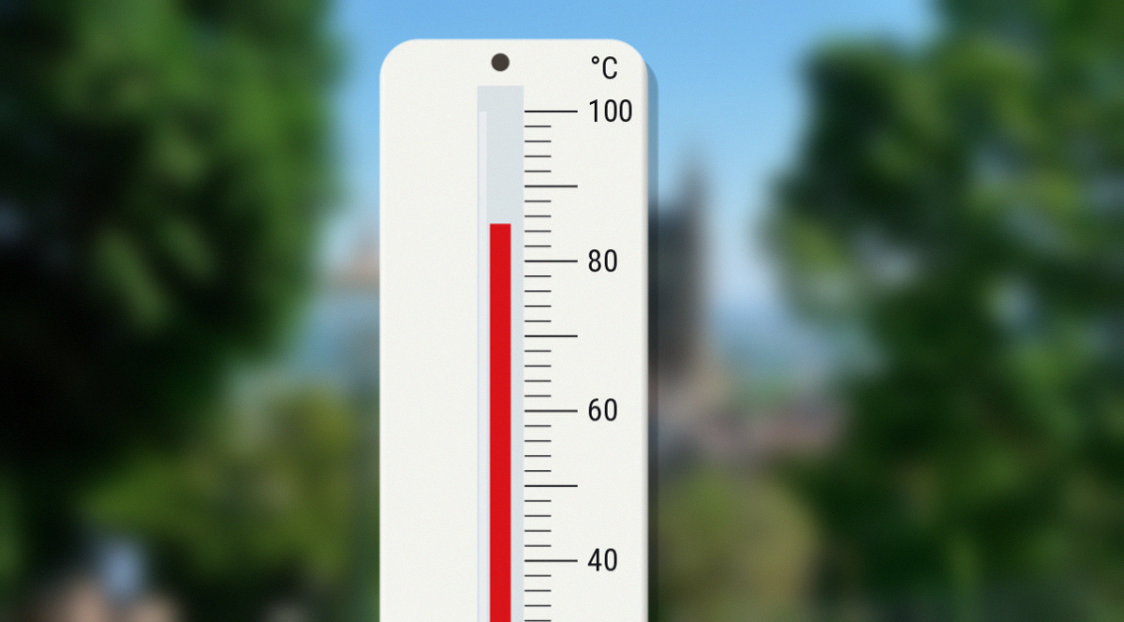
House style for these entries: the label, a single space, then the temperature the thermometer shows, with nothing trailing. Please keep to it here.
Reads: 85 °C
